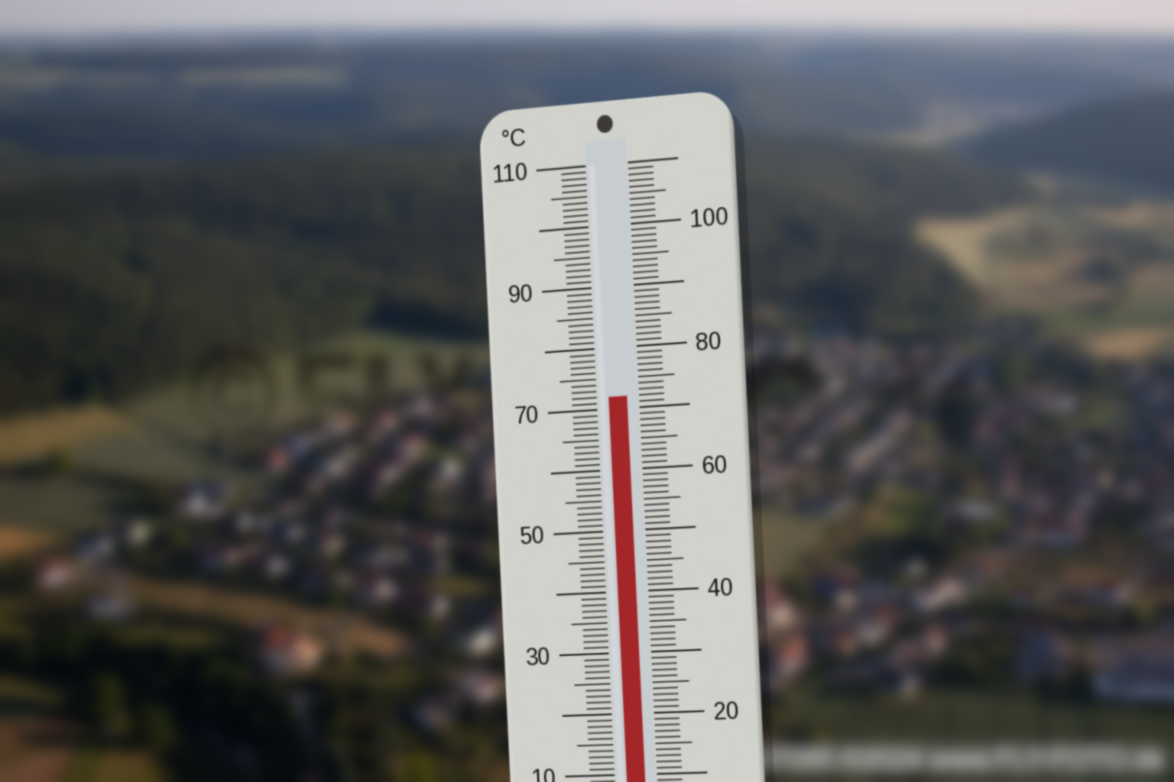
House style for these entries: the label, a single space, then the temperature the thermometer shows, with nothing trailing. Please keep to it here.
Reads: 72 °C
